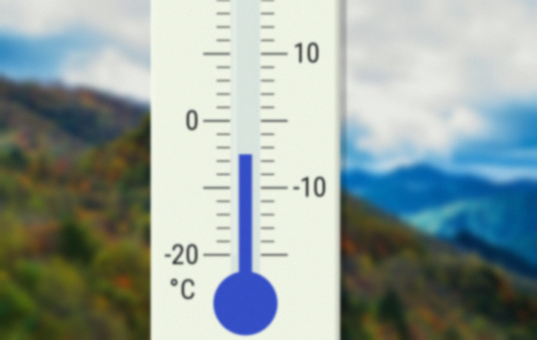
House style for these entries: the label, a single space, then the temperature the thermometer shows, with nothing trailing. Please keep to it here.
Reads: -5 °C
